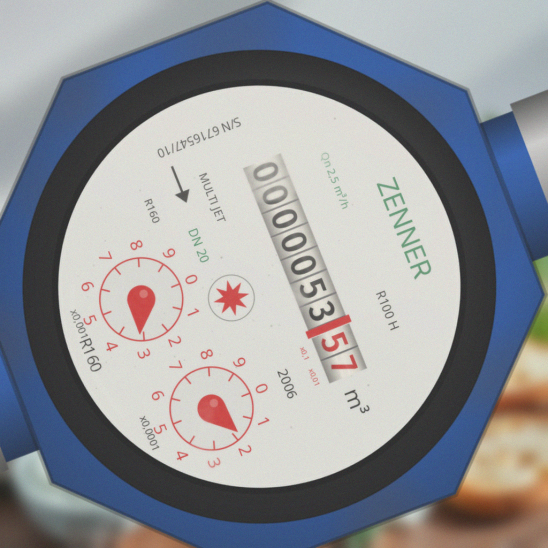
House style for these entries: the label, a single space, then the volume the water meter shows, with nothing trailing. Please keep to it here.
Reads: 53.5731 m³
